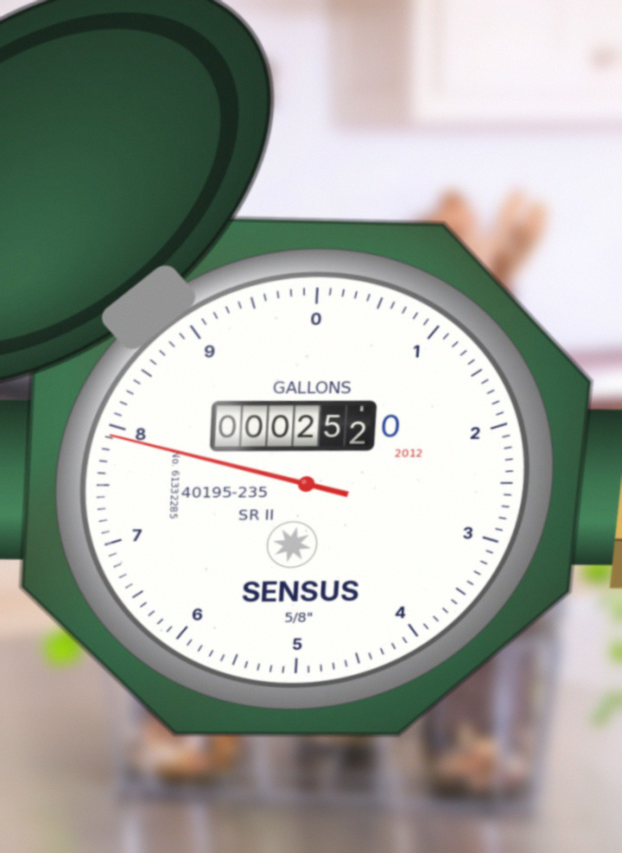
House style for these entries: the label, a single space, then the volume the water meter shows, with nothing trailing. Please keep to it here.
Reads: 2517.9 gal
